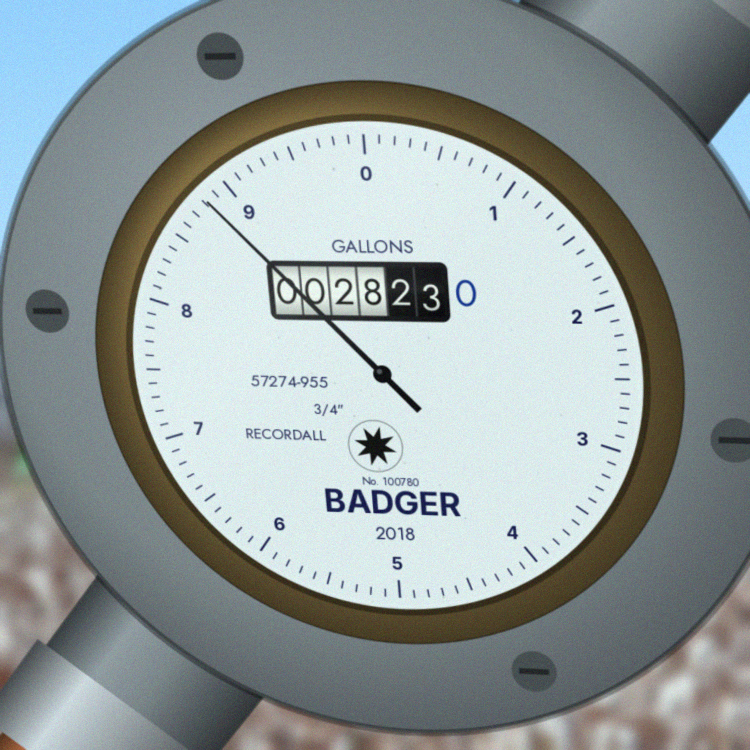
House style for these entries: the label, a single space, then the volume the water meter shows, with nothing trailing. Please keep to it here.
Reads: 28228.8 gal
